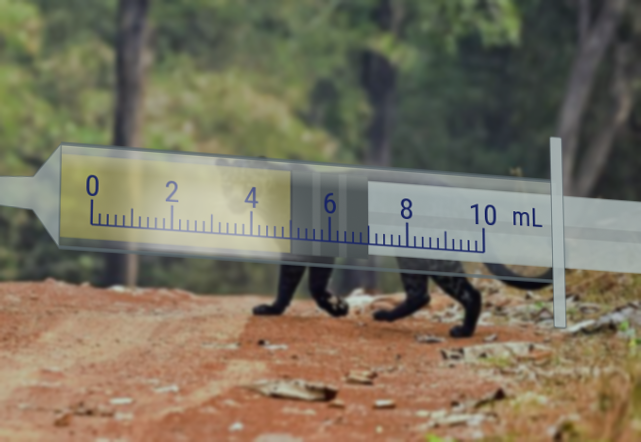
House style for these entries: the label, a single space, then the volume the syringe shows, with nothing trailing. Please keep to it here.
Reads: 5 mL
